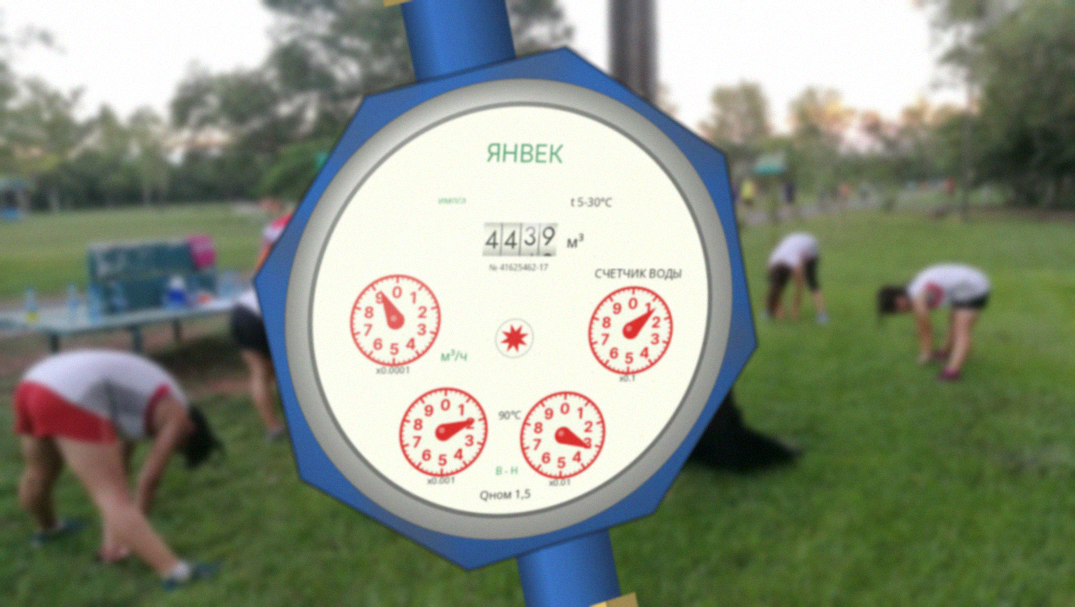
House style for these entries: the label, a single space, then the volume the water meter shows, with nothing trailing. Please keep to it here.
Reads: 4439.1319 m³
